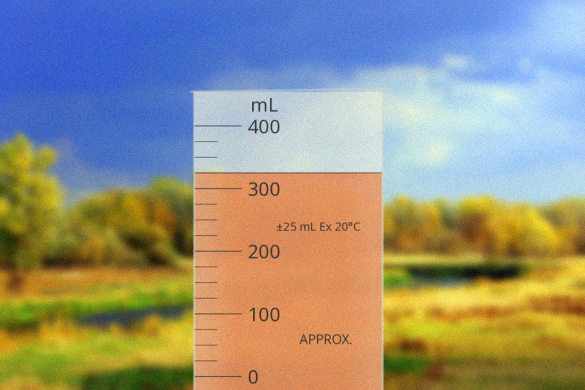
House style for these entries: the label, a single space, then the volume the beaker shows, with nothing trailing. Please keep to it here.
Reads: 325 mL
